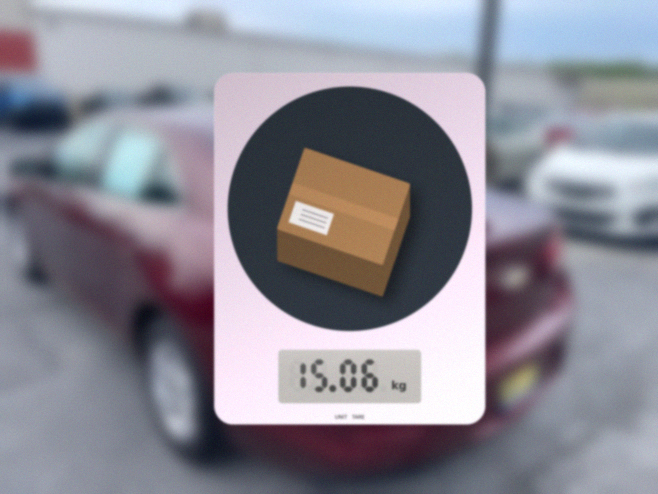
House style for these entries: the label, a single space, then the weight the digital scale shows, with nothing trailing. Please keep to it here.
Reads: 15.06 kg
